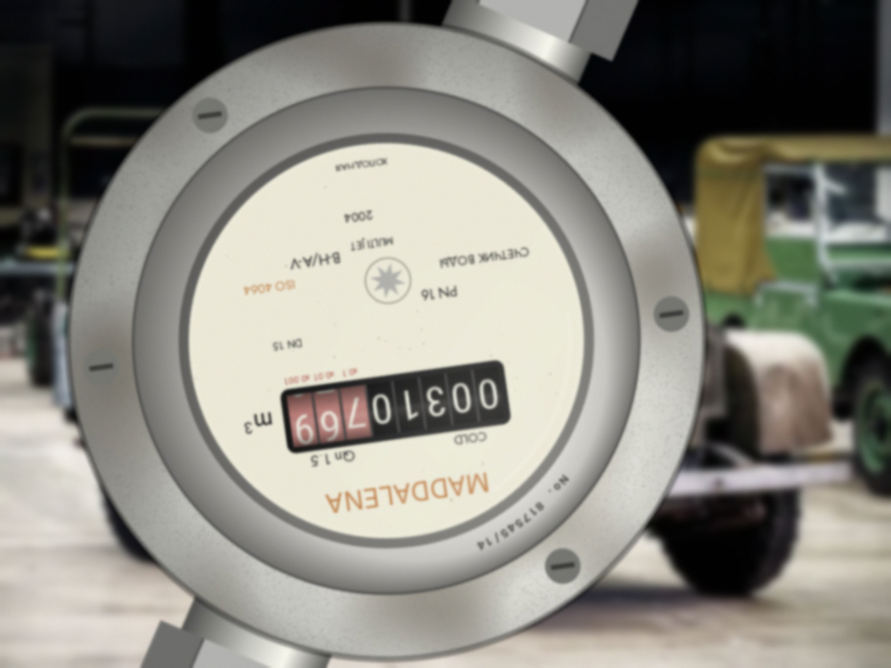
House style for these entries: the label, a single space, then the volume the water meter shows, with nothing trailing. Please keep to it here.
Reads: 310.769 m³
